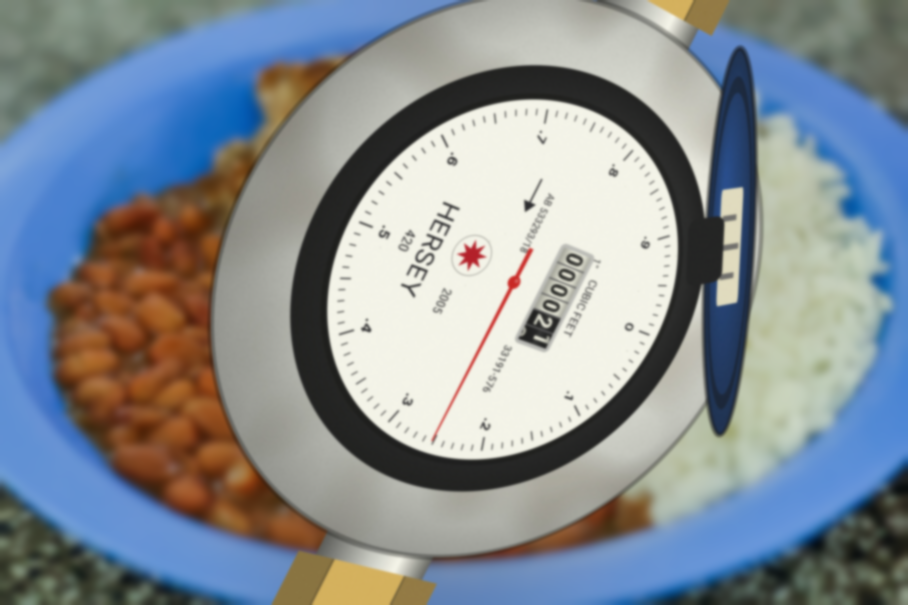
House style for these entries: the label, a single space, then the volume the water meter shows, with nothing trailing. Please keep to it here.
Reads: 21.25 ft³
